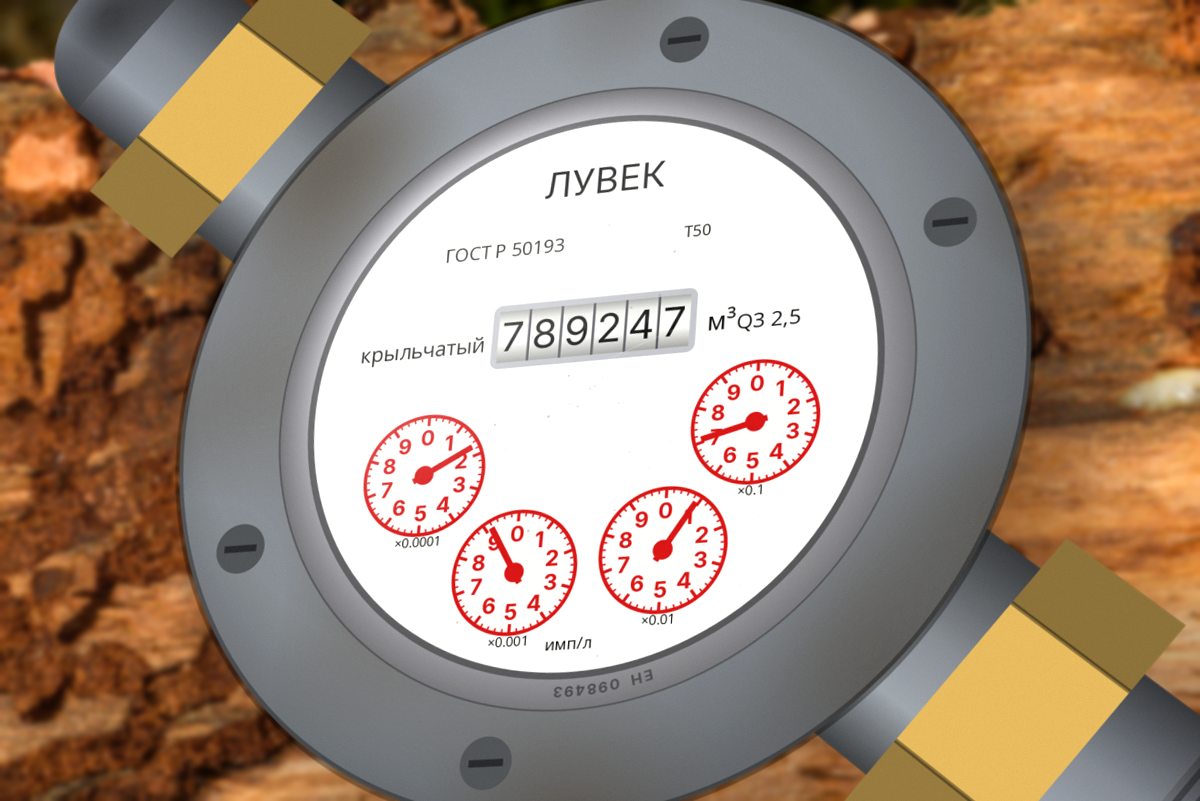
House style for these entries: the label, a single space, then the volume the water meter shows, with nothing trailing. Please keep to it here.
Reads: 789247.7091 m³
